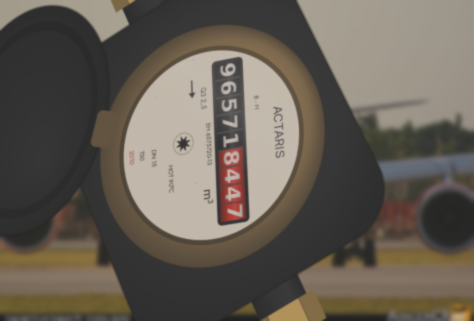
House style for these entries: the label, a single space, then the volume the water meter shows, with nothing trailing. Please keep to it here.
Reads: 96571.8447 m³
